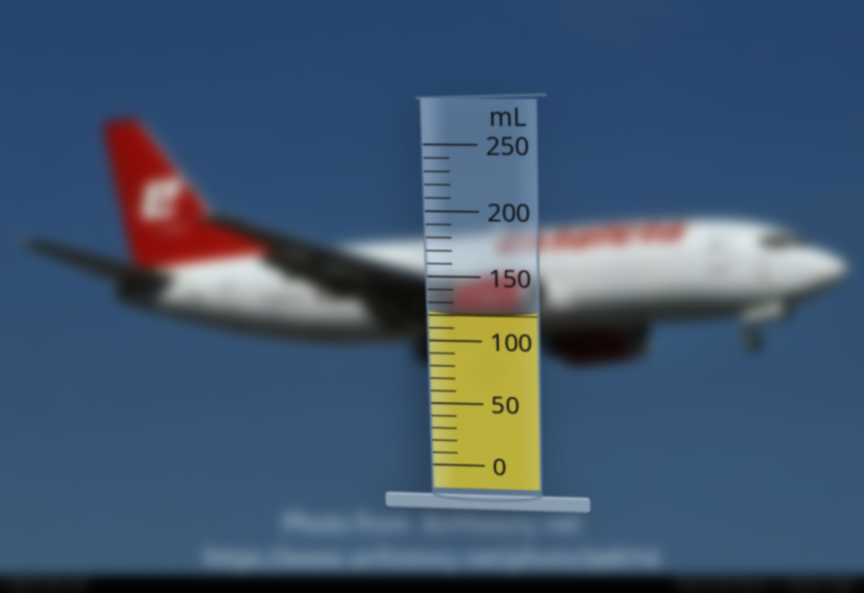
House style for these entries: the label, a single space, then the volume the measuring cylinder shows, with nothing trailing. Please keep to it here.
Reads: 120 mL
